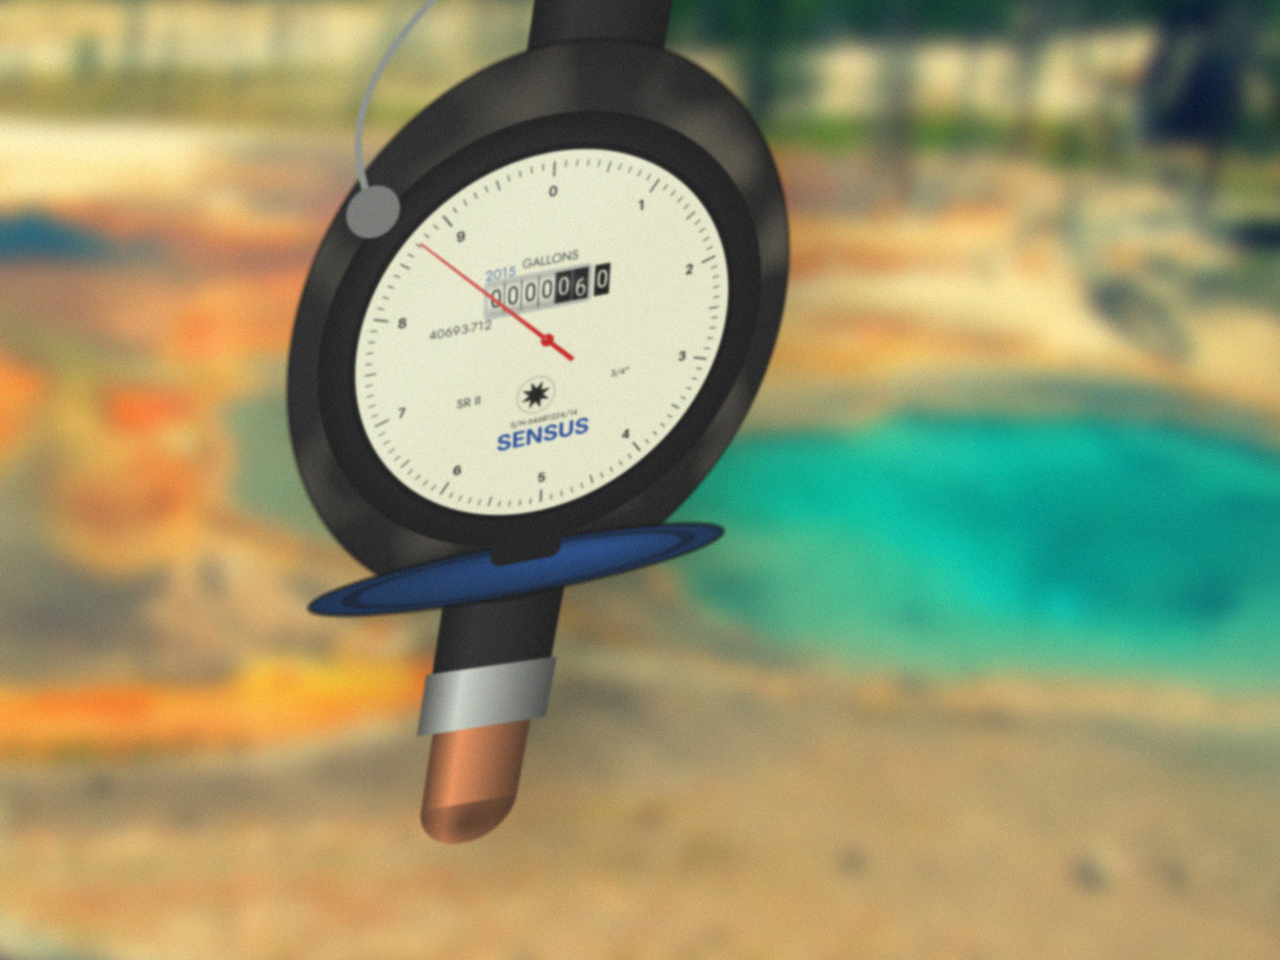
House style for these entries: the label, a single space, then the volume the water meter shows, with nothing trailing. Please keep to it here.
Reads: 58.7 gal
